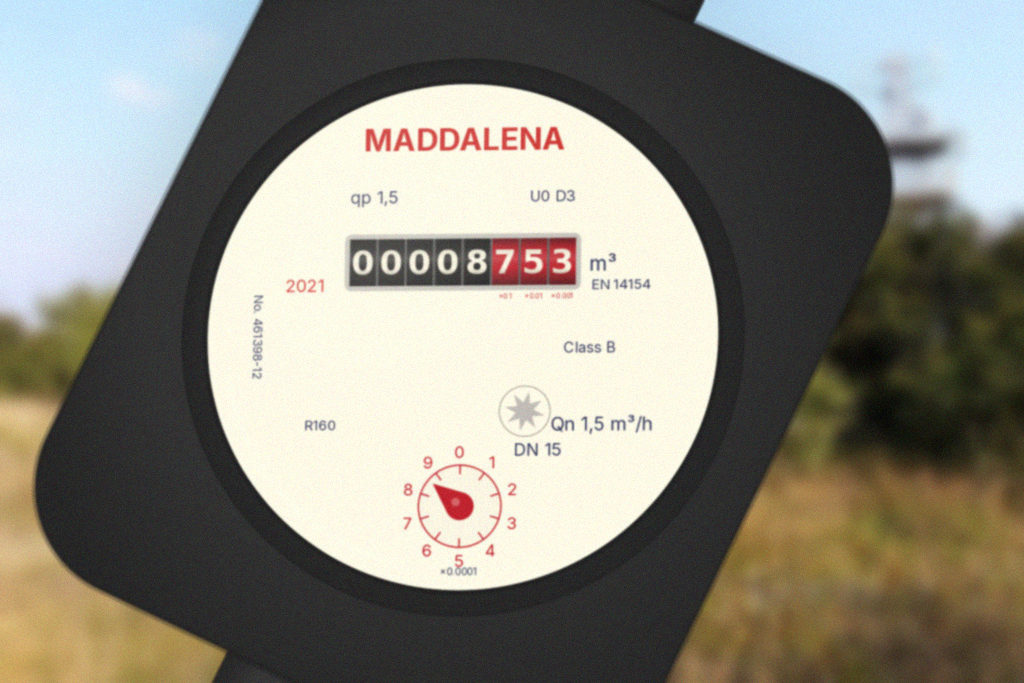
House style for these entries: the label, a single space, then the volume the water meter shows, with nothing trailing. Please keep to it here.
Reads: 8.7538 m³
